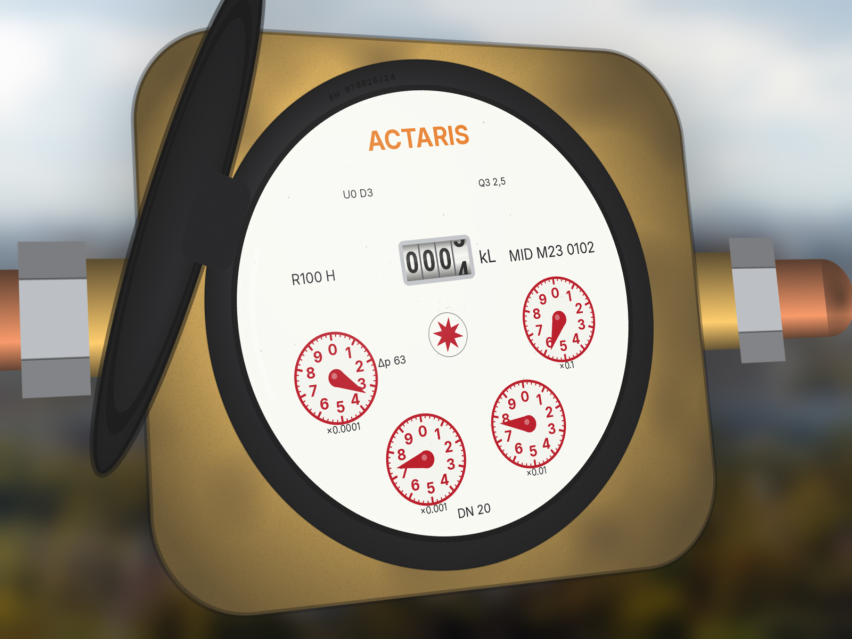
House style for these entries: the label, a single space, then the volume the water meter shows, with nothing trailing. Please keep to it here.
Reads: 3.5773 kL
